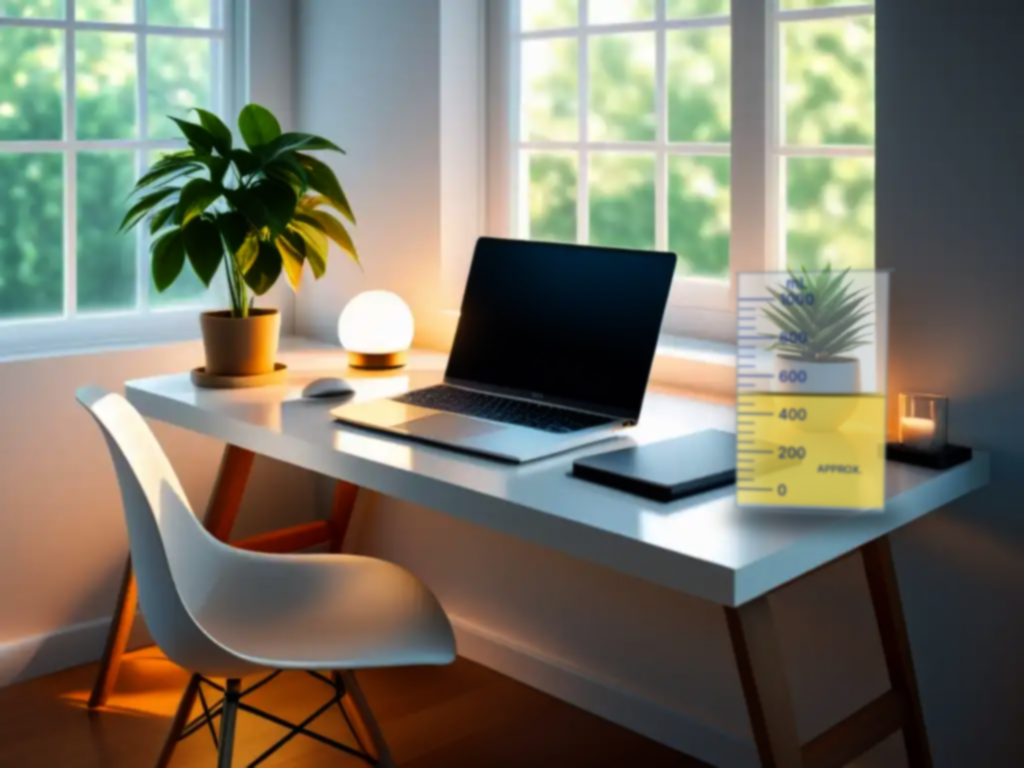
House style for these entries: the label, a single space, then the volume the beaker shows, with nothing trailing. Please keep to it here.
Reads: 500 mL
